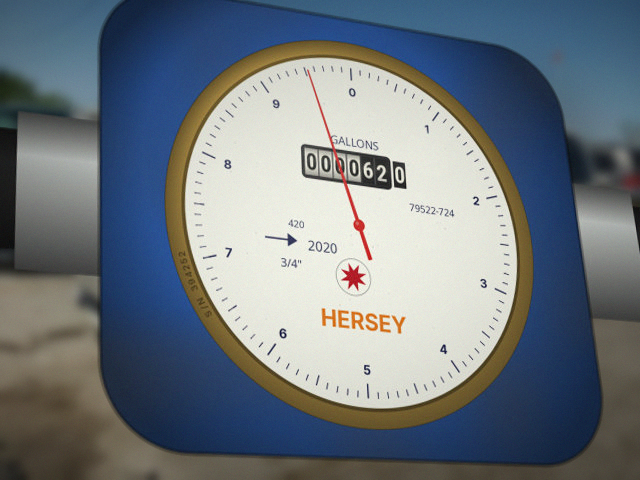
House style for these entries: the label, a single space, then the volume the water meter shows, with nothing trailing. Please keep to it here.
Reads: 619.5 gal
